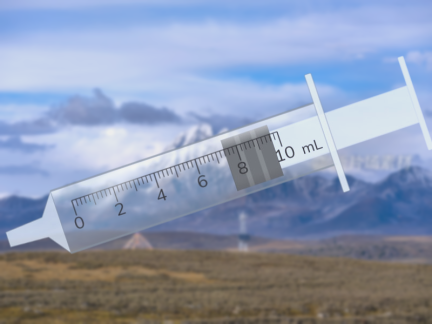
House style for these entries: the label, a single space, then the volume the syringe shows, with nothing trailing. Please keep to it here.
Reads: 7.4 mL
